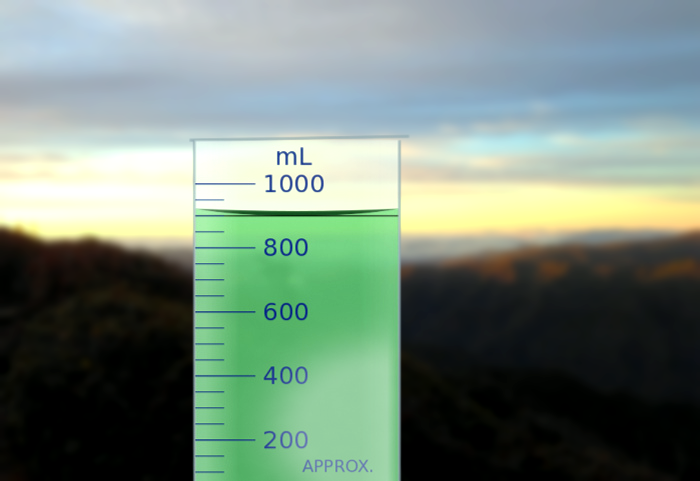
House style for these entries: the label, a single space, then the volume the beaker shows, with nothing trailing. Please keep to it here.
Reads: 900 mL
